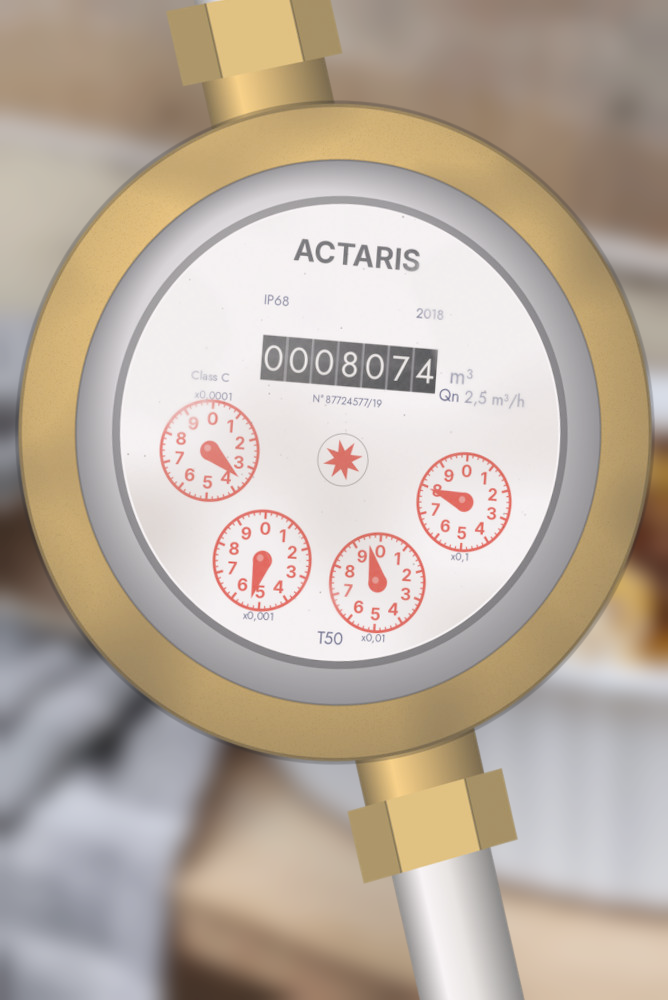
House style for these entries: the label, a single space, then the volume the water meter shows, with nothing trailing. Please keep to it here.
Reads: 8074.7953 m³
